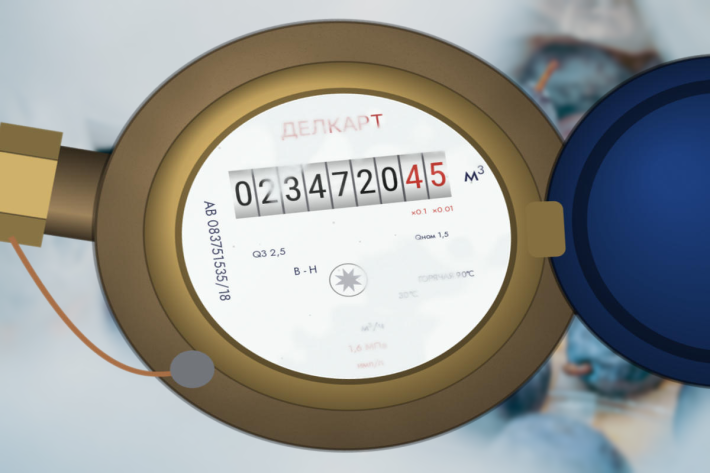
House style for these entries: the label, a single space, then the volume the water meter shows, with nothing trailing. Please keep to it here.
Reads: 234720.45 m³
